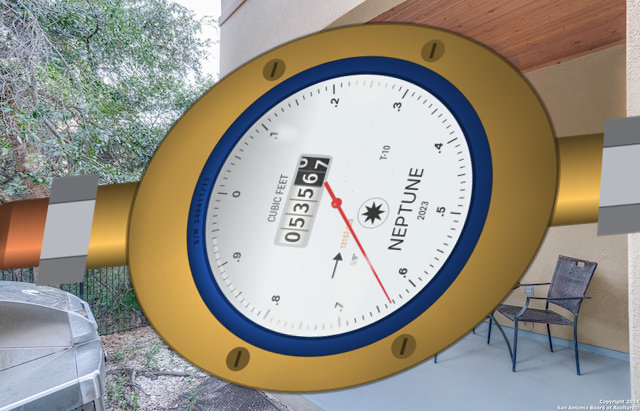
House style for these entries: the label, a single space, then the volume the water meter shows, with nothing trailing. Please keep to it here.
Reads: 53566.63 ft³
